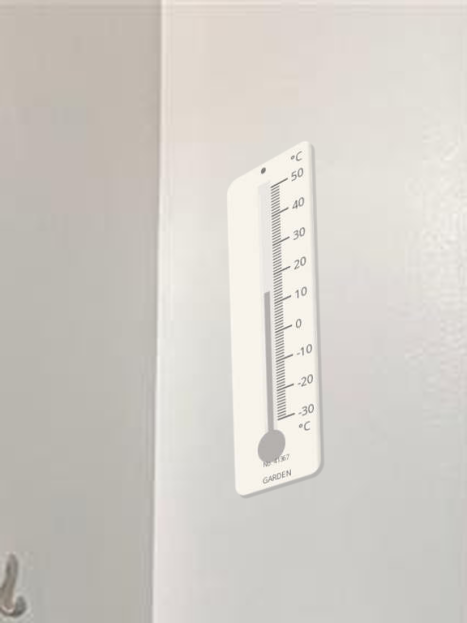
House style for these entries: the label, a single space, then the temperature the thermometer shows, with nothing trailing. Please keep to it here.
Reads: 15 °C
